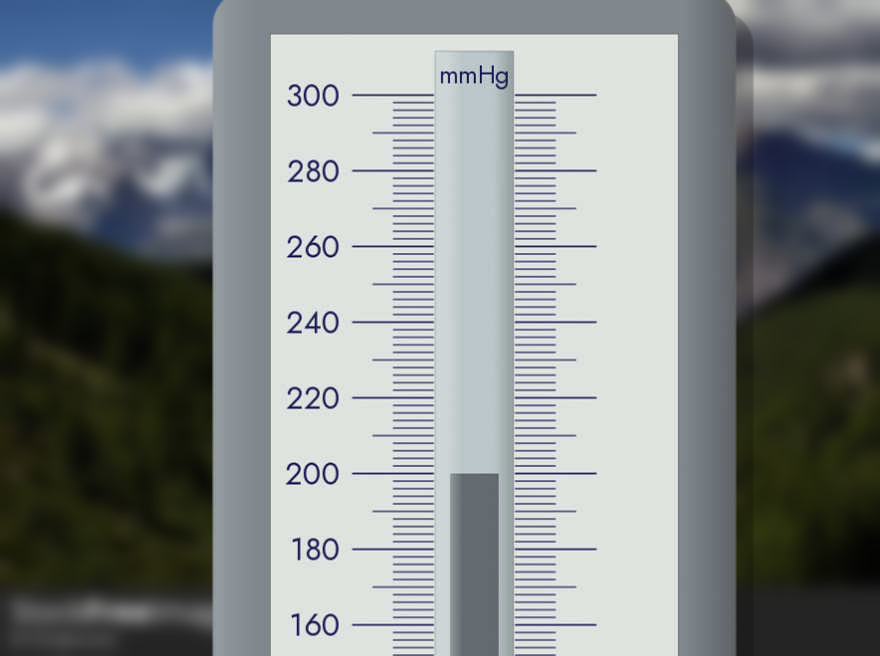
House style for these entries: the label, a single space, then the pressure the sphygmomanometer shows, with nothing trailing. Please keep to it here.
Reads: 200 mmHg
